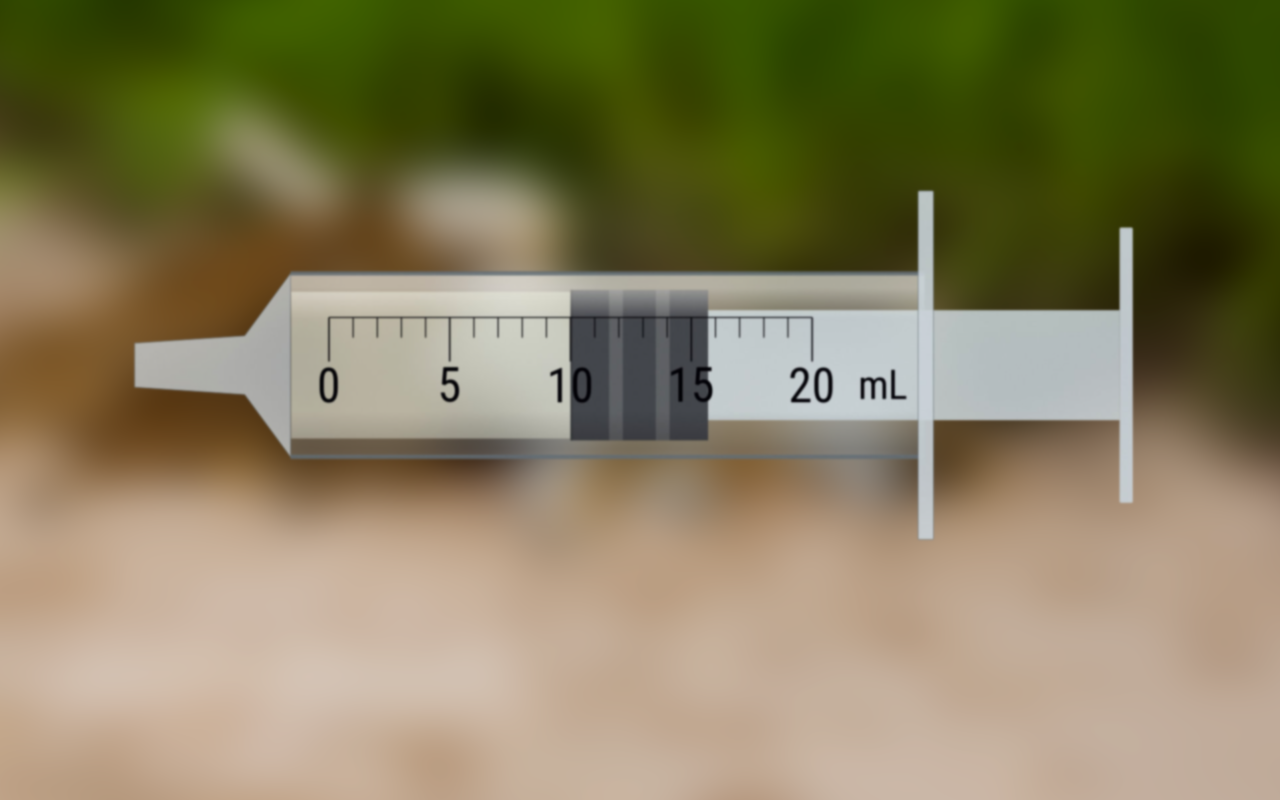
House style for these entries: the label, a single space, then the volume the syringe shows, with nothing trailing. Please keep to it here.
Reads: 10 mL
